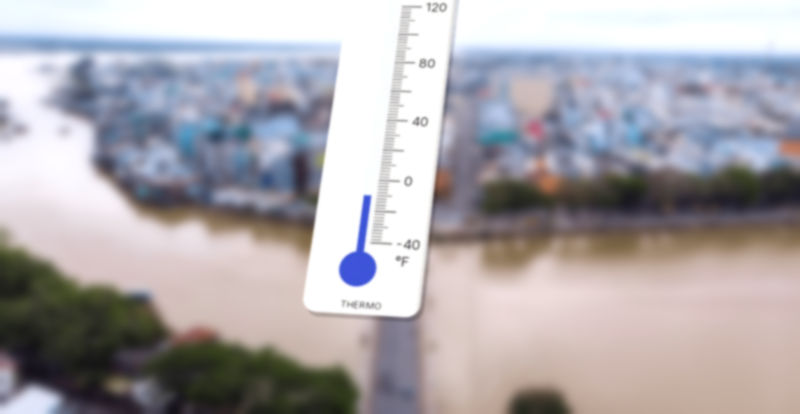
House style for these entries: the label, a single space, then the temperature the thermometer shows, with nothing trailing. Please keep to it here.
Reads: -10 °F
